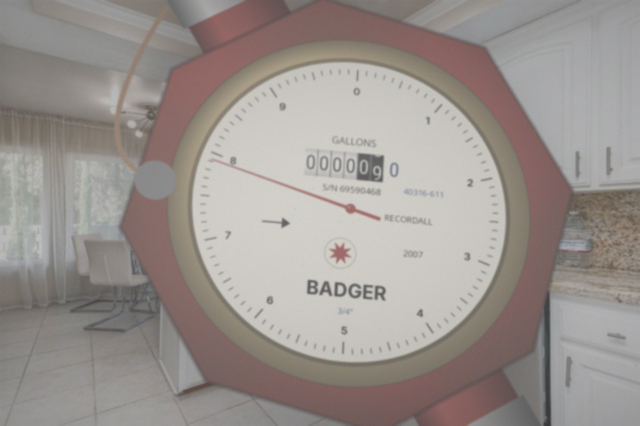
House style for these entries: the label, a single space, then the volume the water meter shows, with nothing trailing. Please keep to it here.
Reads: 87.9 gal
